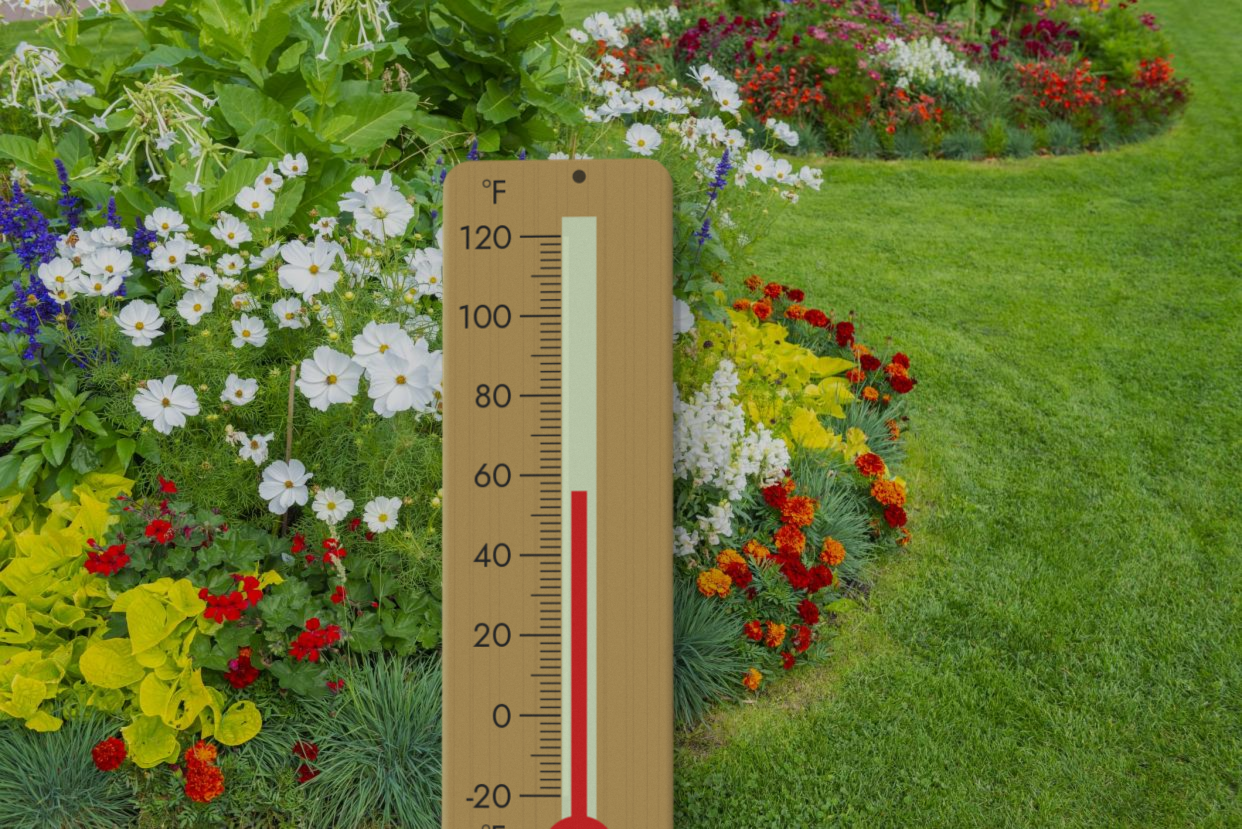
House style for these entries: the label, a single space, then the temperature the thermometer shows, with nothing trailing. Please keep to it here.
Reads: 56 °F
